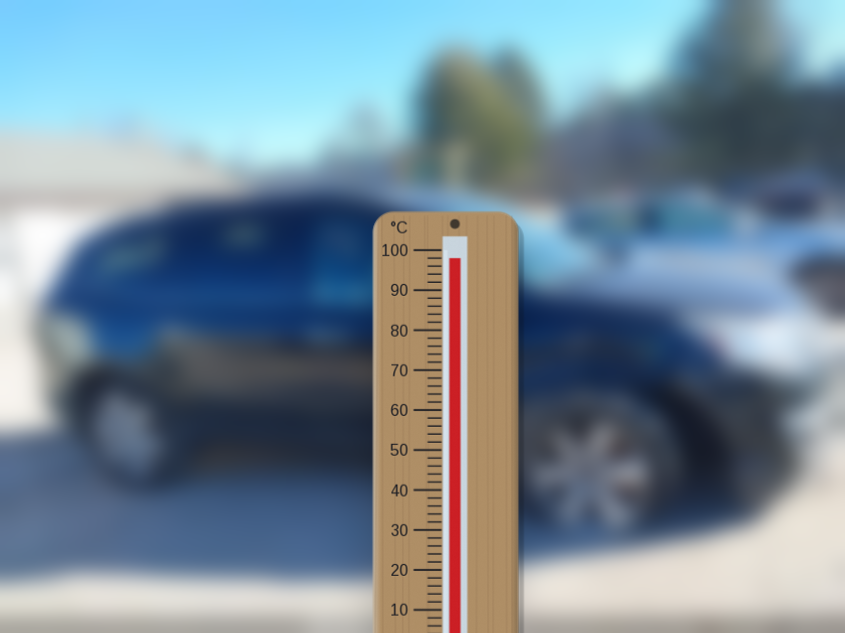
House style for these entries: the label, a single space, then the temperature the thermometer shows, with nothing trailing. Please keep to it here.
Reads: 98 °C
